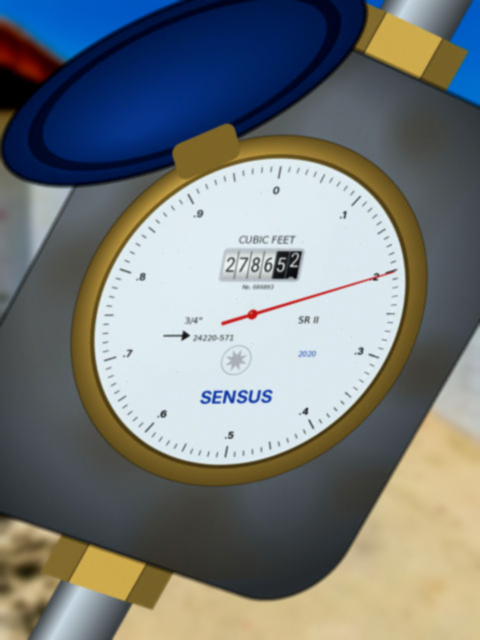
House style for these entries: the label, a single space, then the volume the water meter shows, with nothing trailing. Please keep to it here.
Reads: 278652.20 ft³
